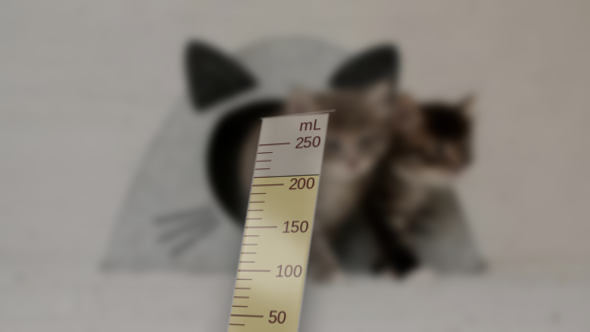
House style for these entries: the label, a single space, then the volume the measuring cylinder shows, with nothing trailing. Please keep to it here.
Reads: 210 mL
